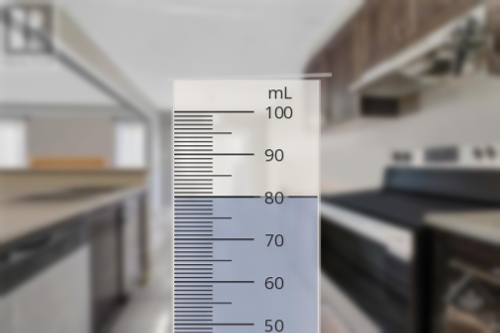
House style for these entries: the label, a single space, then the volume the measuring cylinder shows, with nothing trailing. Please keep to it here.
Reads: 80 mL
